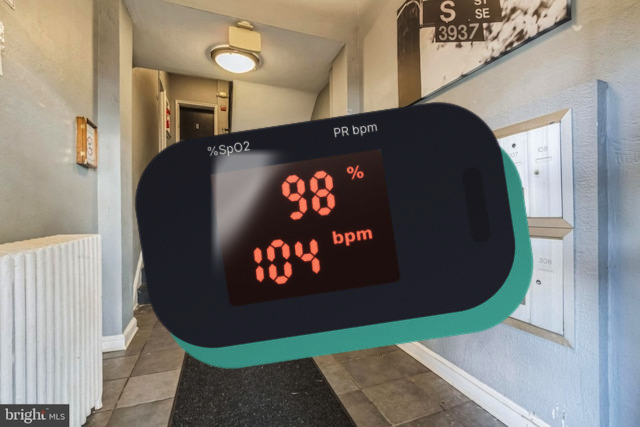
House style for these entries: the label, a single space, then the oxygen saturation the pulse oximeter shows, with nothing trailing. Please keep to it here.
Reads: 98 %
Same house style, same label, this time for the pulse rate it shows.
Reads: 104 bpm
